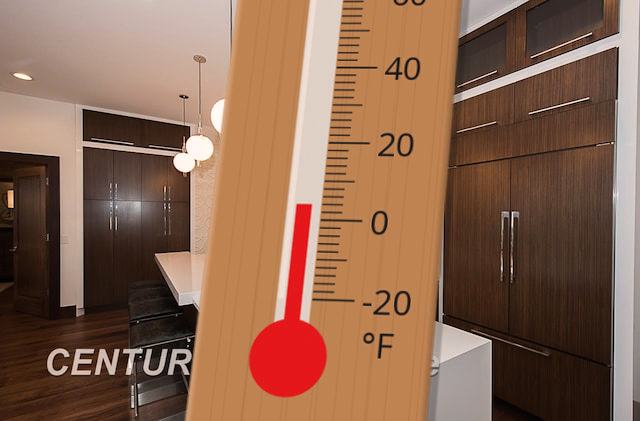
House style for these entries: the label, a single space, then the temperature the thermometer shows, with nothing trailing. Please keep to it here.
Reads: 4 °F
